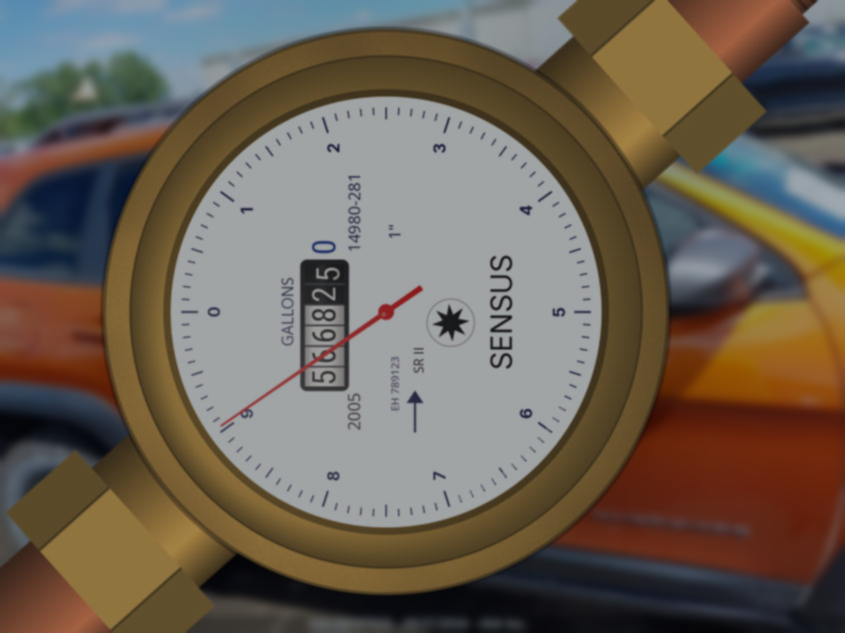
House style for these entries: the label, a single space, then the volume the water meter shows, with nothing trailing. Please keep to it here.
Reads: 5668249.0 gal
